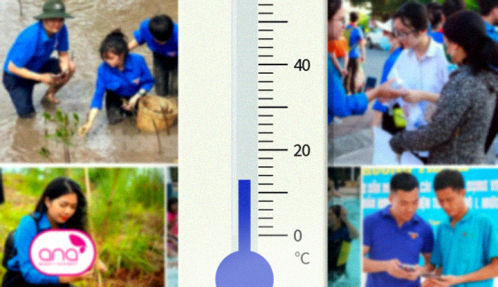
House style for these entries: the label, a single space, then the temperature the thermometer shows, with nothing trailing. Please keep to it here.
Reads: 13 °C
